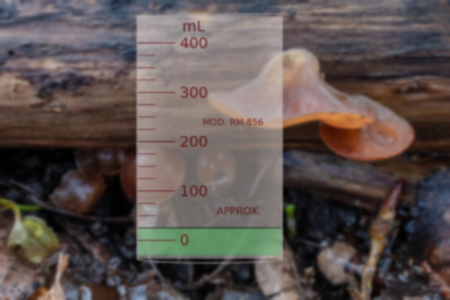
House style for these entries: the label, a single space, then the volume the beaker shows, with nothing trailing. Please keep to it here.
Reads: 25 mL
